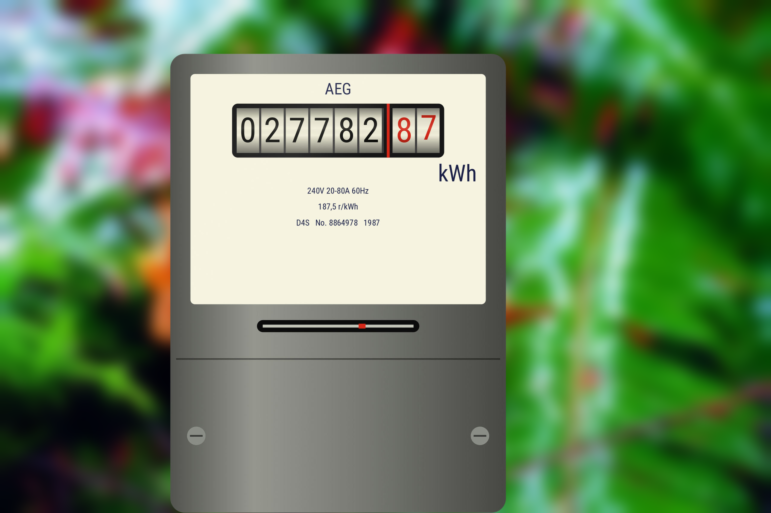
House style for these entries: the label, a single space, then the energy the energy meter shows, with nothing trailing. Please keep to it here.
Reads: 27782.87 kWh
